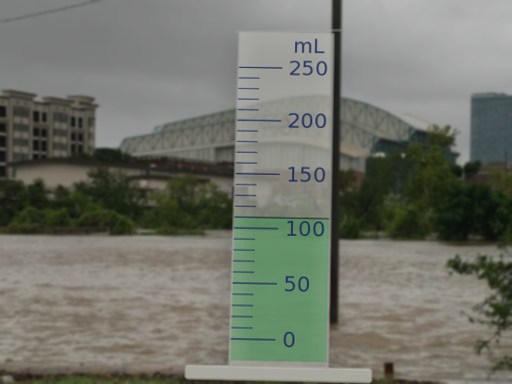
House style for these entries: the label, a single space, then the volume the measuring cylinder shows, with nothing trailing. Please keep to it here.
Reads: 110 mL
